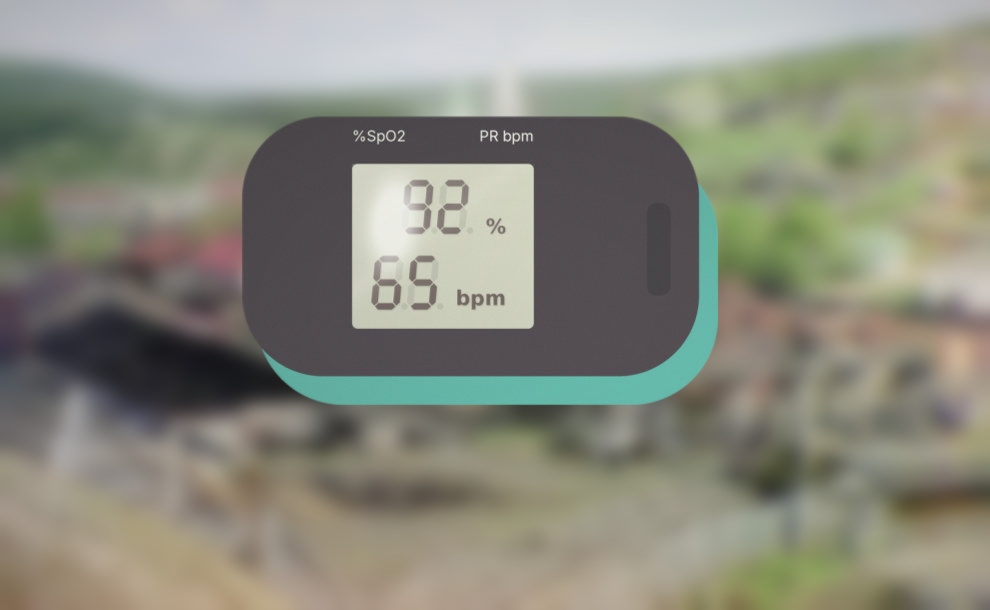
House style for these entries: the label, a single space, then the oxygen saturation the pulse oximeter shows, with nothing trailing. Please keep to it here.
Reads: 92 %
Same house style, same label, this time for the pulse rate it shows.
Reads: 65 bpm
